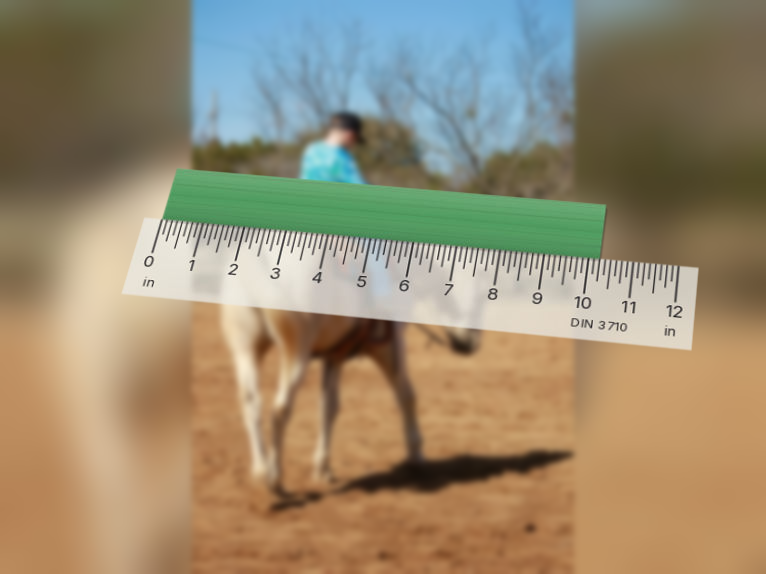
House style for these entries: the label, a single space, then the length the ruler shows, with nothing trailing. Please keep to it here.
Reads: 10.25 in
